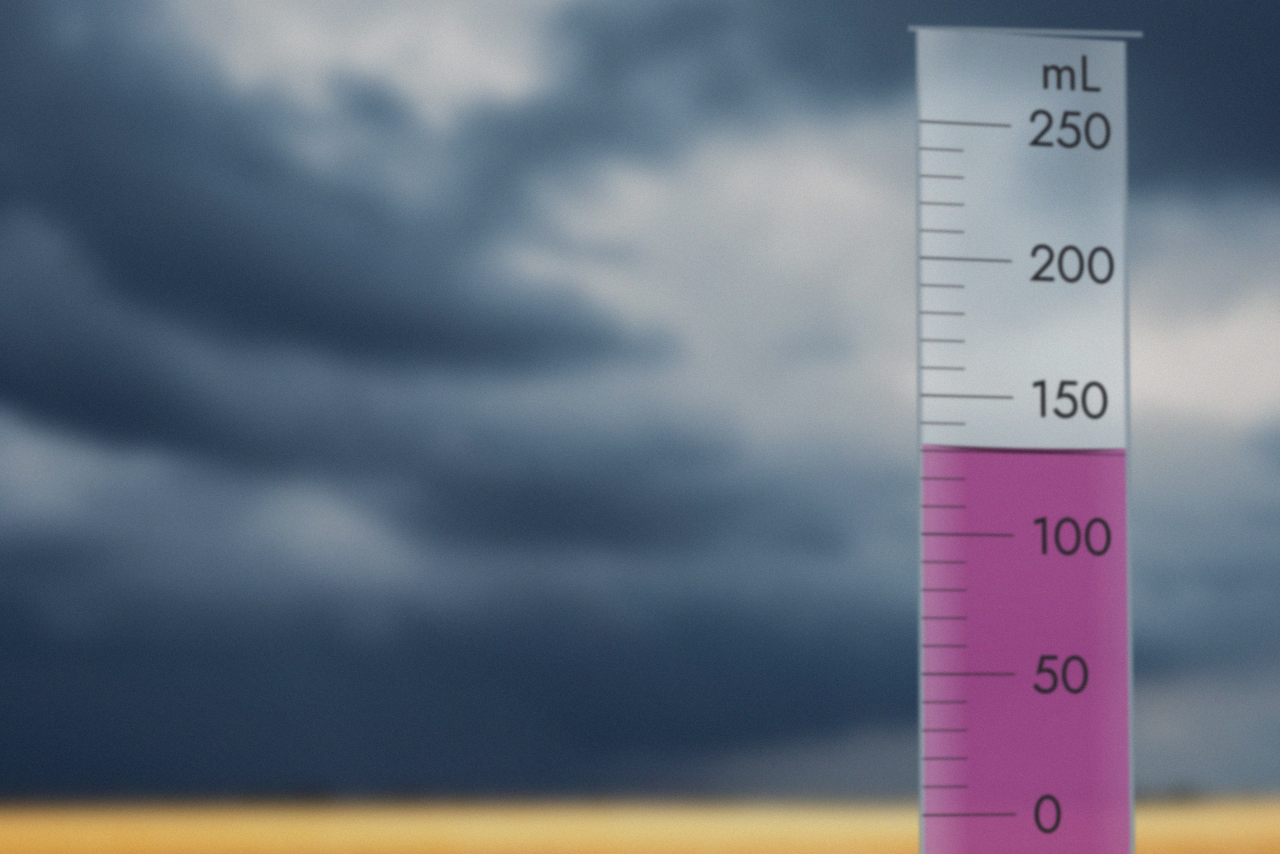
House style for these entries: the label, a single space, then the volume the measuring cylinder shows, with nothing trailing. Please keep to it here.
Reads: 130 mL
